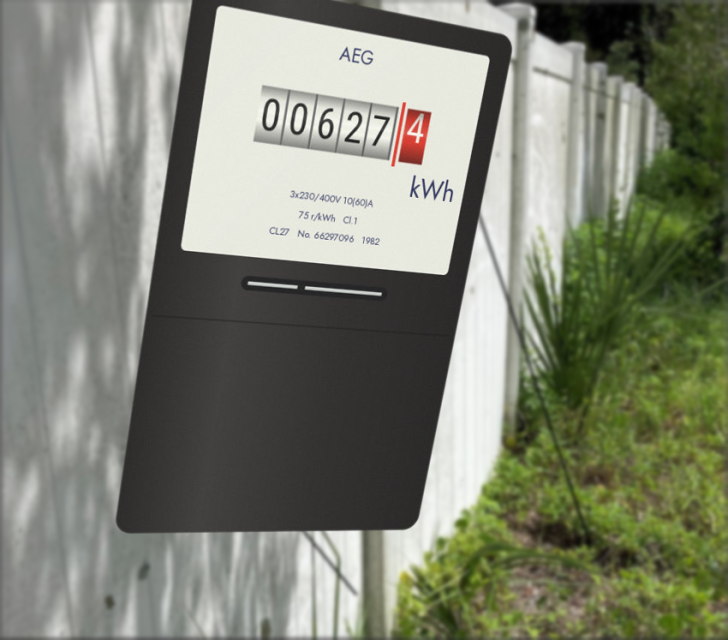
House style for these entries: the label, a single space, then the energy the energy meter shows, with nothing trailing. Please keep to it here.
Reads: 627.4 kWh
